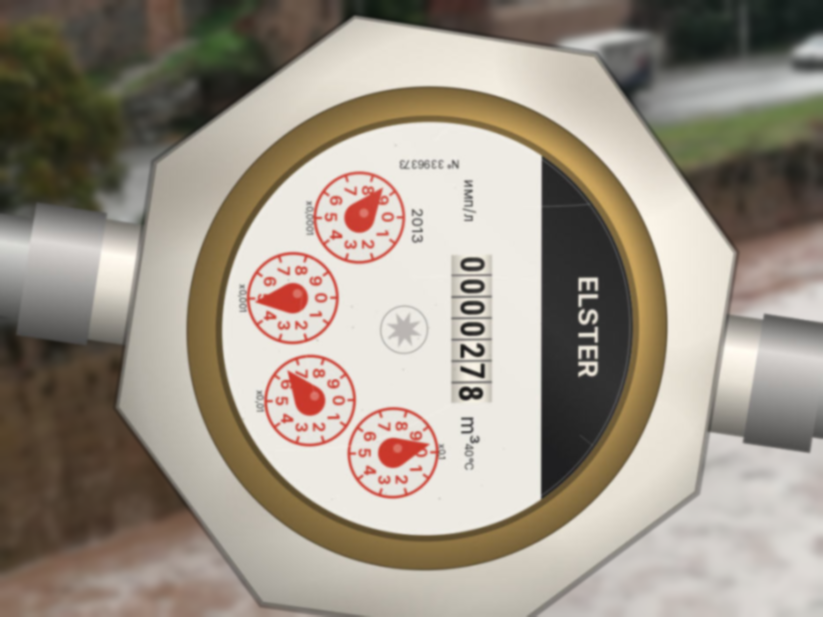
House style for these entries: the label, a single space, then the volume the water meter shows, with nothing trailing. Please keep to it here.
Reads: 277.9648 m³
